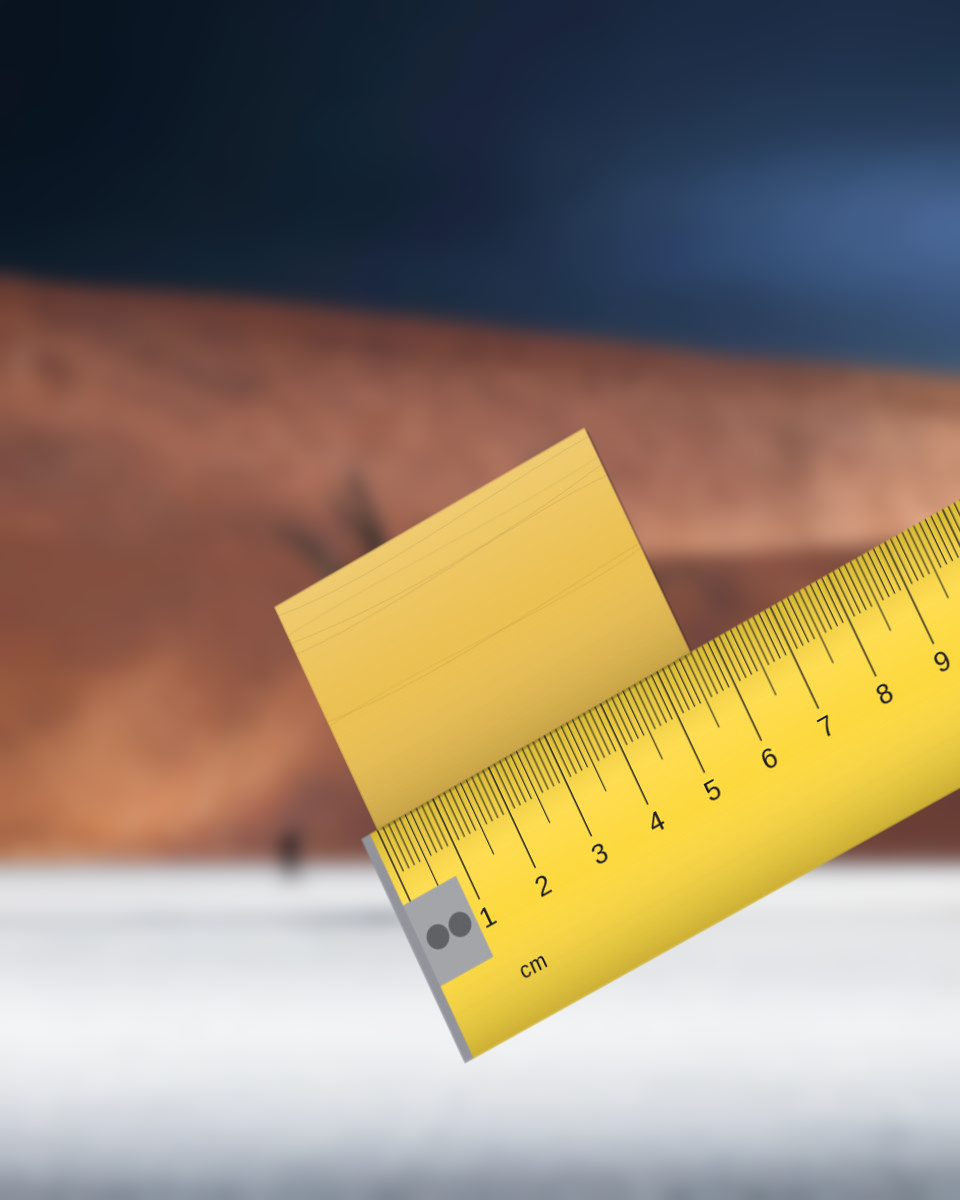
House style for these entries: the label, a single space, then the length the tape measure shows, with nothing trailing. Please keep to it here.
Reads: 5.6 cm
